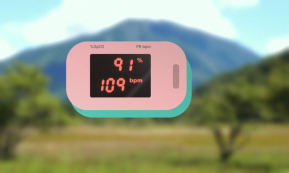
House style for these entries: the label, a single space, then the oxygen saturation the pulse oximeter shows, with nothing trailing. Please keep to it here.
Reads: 91 %
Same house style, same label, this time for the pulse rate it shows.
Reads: 109 bpm
